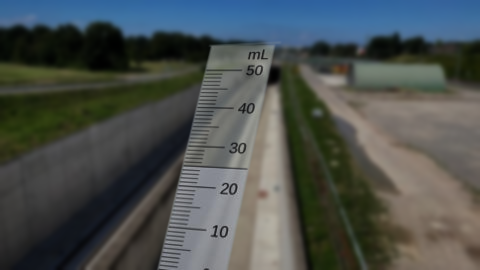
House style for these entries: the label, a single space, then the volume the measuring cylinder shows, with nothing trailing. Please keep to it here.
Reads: 25 mL
